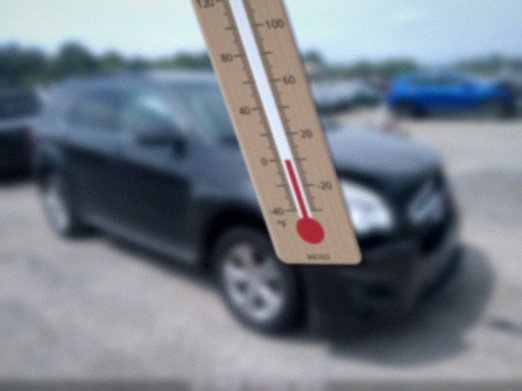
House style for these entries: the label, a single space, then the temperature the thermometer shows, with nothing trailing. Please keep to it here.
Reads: 0 °F
